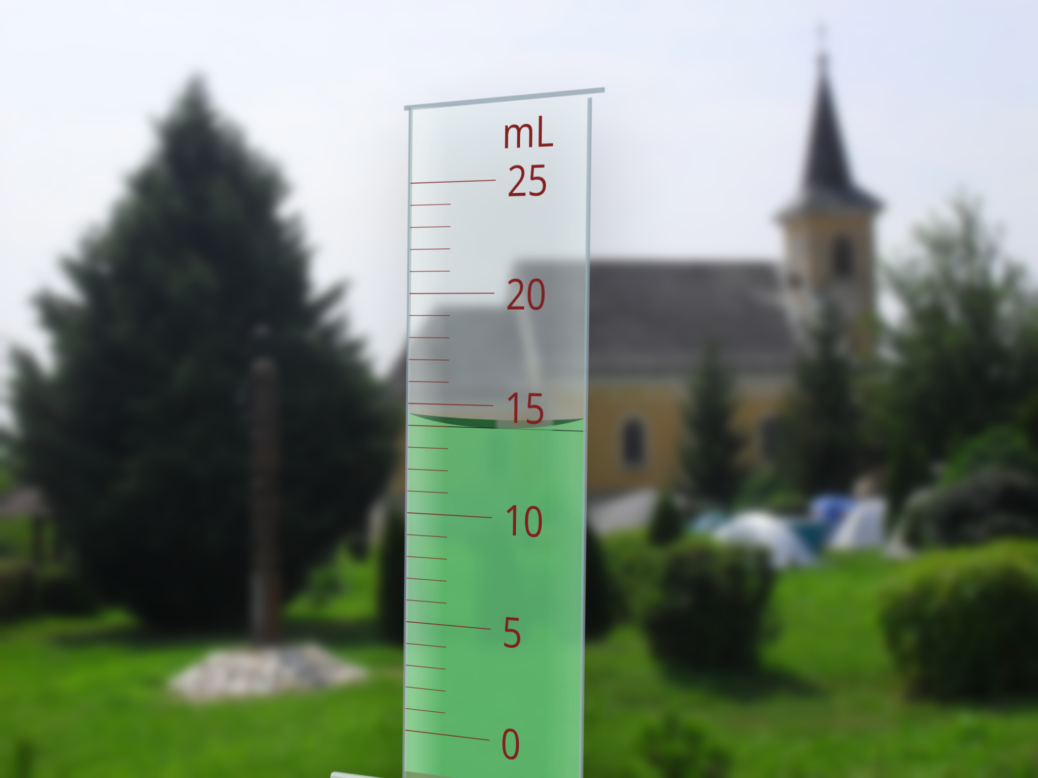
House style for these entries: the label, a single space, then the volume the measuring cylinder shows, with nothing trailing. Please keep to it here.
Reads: 14 mL
